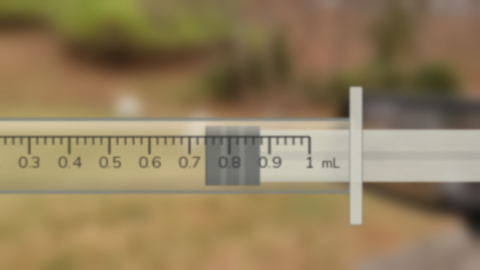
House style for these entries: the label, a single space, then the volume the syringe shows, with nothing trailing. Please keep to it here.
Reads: 0.74 mL
